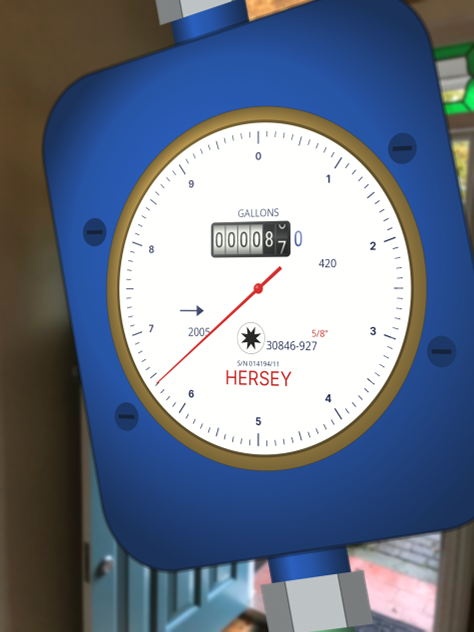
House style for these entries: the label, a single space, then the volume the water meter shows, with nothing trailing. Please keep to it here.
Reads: 866.4 gal
